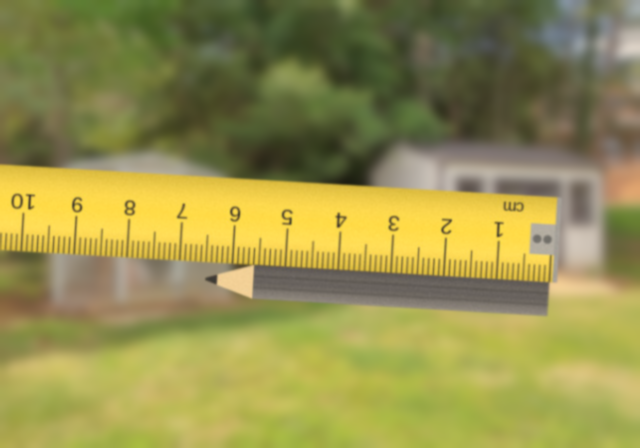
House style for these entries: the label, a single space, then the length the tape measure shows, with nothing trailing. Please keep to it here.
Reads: 6.5 cm
